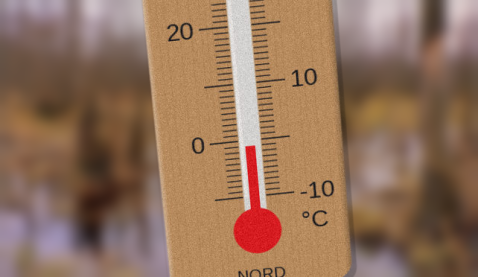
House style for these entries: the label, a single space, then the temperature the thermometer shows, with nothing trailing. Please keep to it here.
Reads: -1 °C
